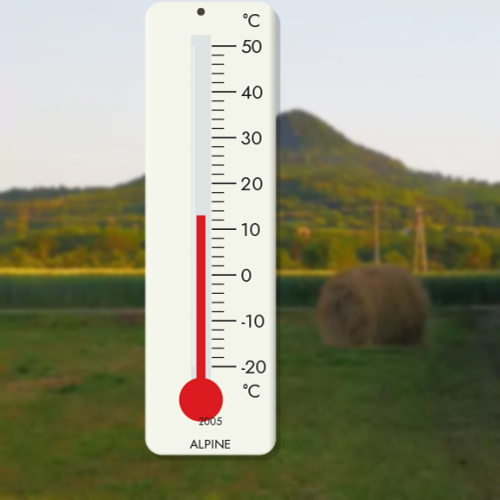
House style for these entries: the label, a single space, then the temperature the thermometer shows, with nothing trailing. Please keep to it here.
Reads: 13 °C
